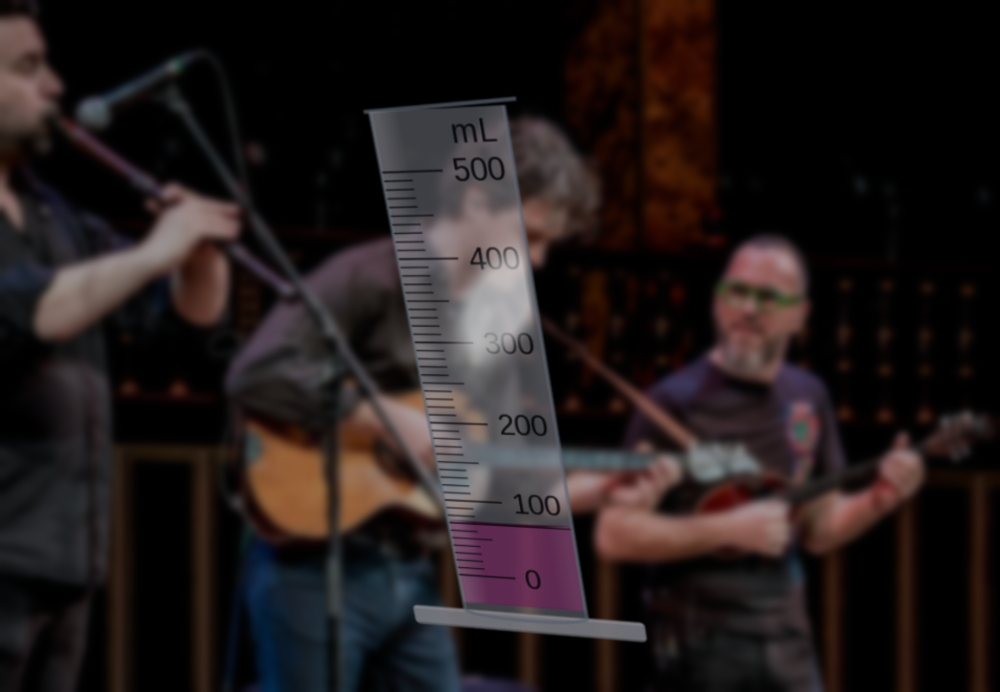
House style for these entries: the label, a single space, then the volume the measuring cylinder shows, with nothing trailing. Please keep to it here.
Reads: 70 mL
